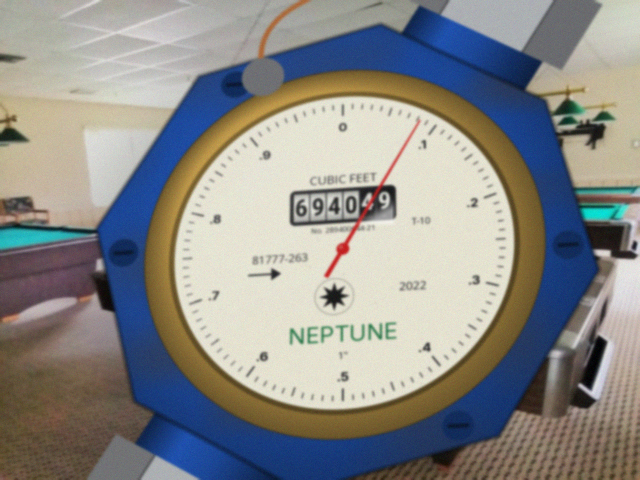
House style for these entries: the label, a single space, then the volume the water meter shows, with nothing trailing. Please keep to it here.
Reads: 694049.08 ft³
